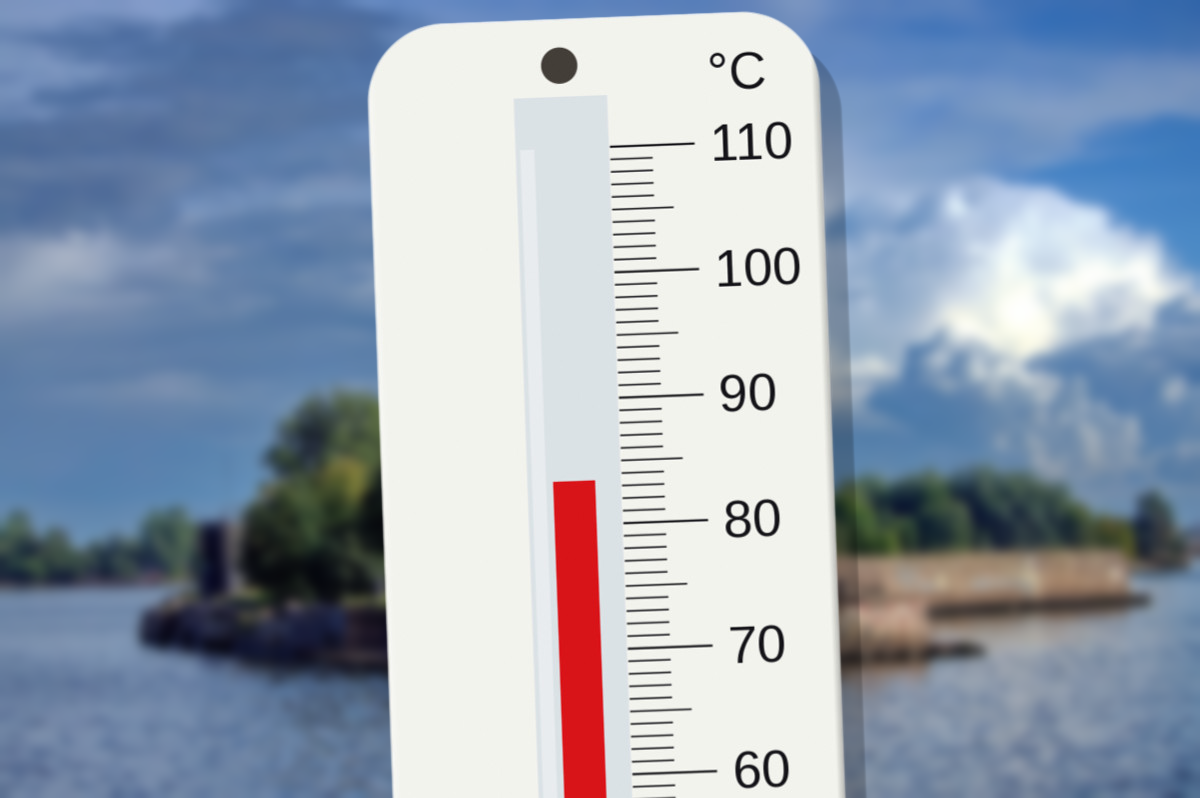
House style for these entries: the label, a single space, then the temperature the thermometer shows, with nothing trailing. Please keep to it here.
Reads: 83.5 °C
